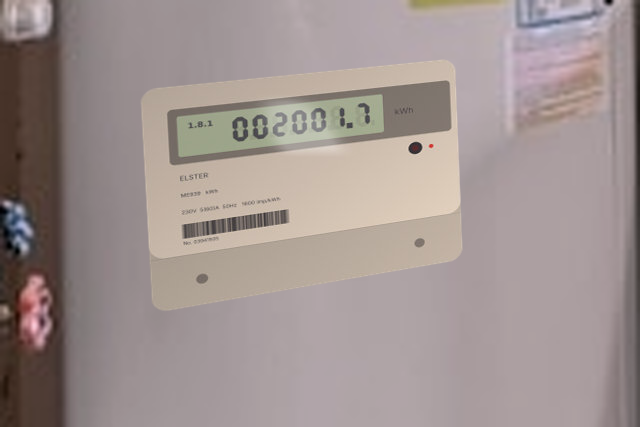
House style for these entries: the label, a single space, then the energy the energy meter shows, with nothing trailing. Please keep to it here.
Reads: 2001.7 kWh
